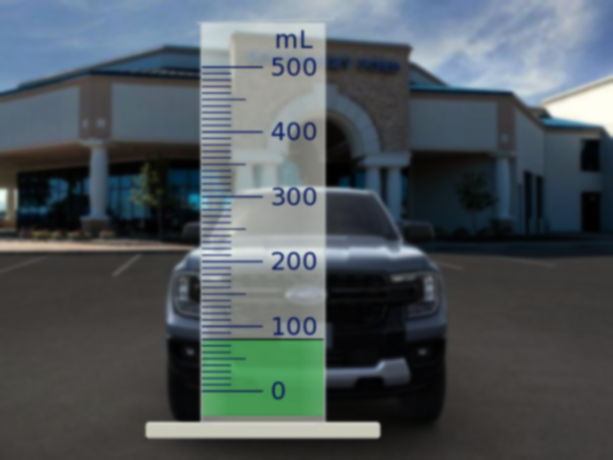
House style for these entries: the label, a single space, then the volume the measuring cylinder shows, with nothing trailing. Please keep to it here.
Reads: 80 mL
